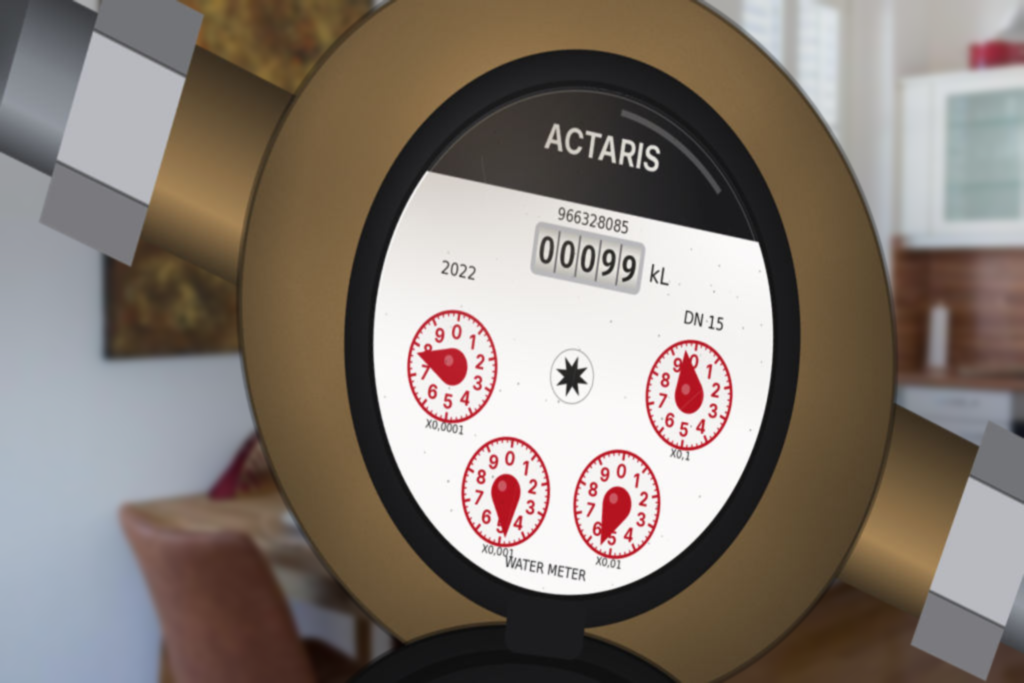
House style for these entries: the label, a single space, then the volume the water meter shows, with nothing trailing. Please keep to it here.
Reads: 98.9547 kL
